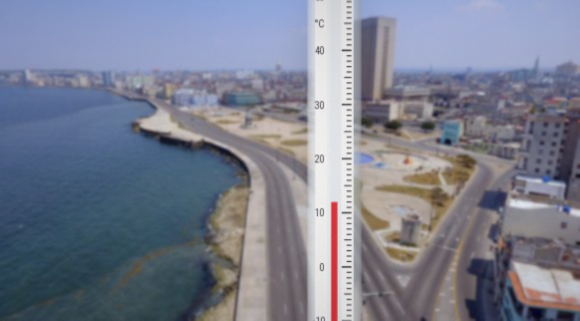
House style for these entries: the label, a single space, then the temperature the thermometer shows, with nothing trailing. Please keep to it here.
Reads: 12 °C
